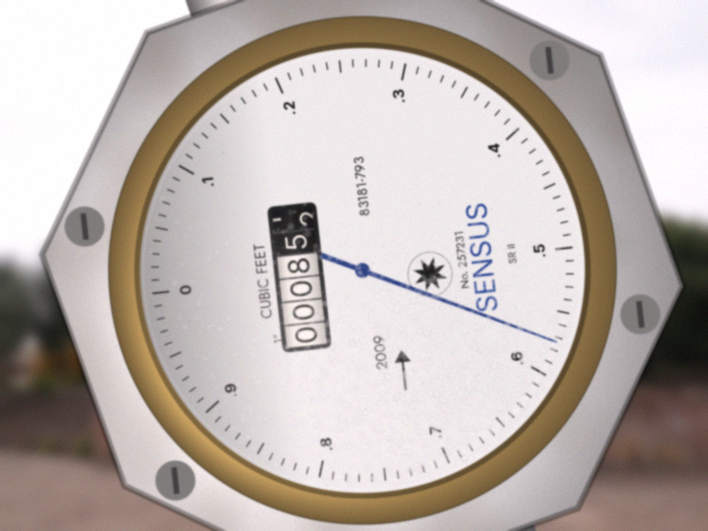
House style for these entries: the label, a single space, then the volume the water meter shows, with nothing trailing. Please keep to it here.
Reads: 851.57 ft³
